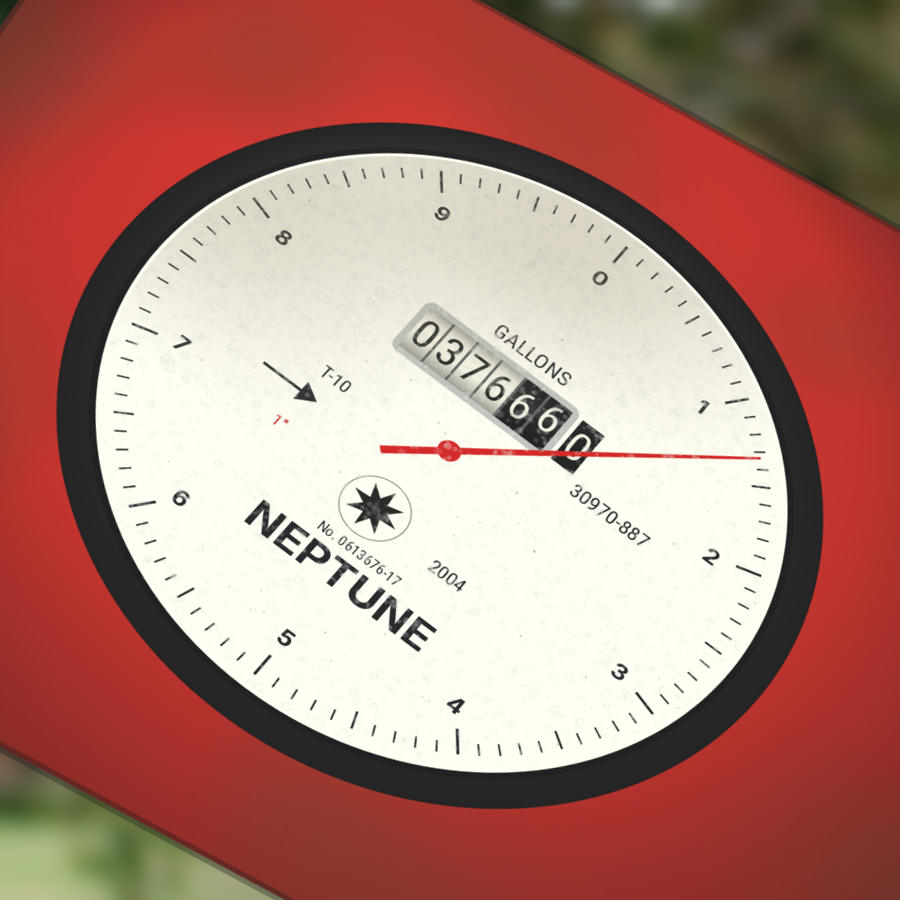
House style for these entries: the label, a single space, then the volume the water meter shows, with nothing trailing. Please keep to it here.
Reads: 376661.3 gal
